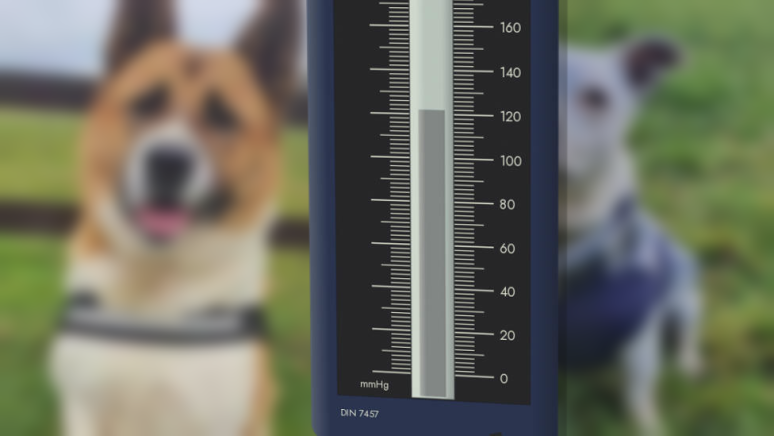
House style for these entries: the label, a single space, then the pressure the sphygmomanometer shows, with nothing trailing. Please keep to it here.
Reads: 122 mmHg
